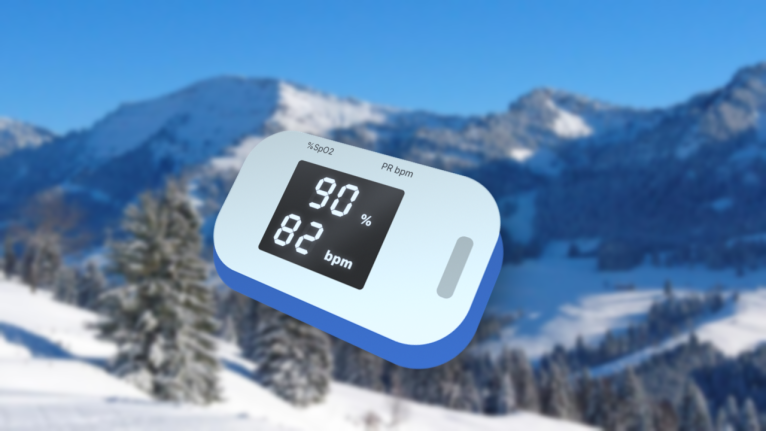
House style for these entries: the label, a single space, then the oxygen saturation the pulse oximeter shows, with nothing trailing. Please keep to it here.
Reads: 90 %
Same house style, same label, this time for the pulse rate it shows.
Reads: 82 bpm
